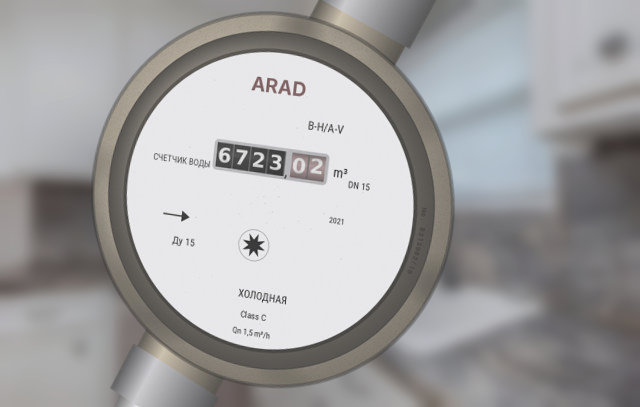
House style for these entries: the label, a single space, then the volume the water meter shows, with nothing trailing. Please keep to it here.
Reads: 6723.02 m³
